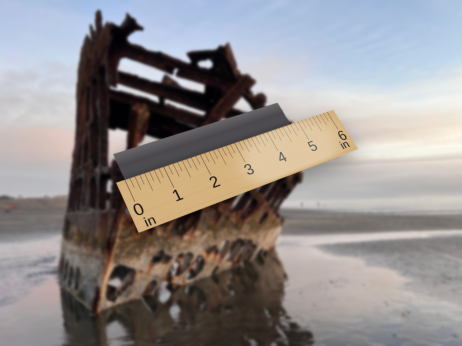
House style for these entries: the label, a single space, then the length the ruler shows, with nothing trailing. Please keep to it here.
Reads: 4.75 in
